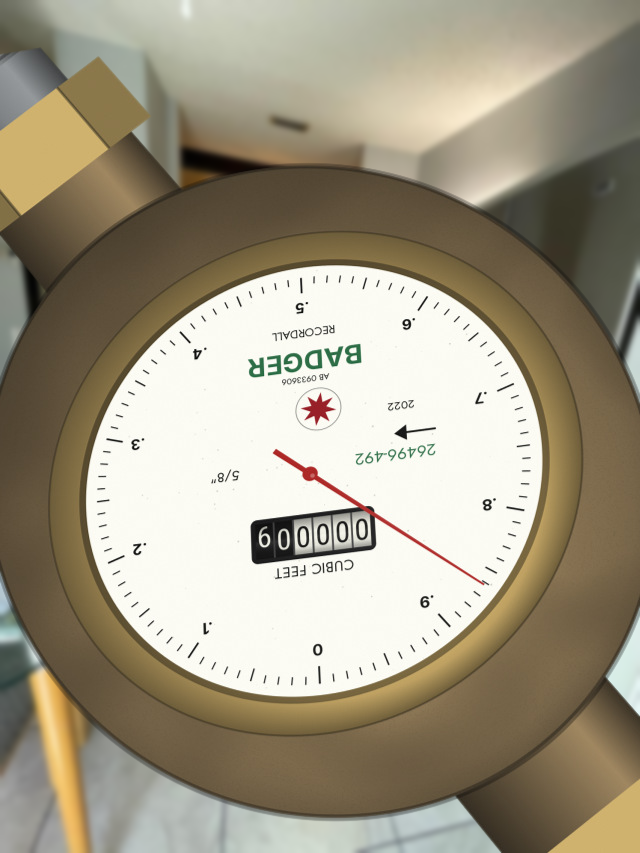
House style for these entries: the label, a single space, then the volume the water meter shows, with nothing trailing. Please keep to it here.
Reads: 8.86 ft³
